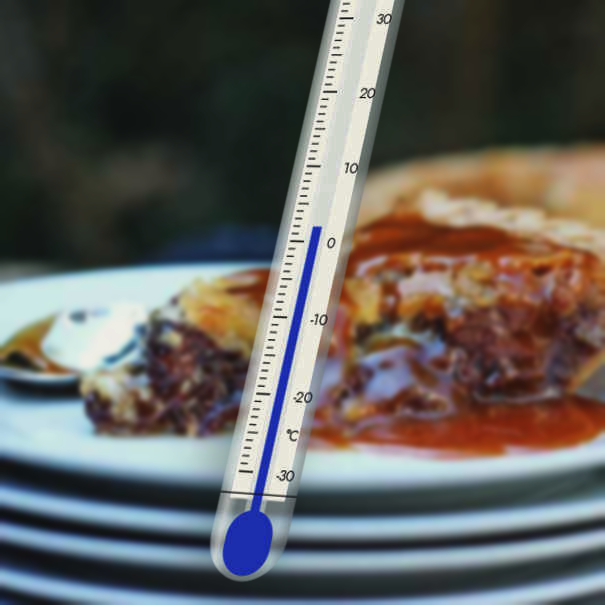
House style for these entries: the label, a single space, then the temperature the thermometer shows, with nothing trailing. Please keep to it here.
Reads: 2 °C
